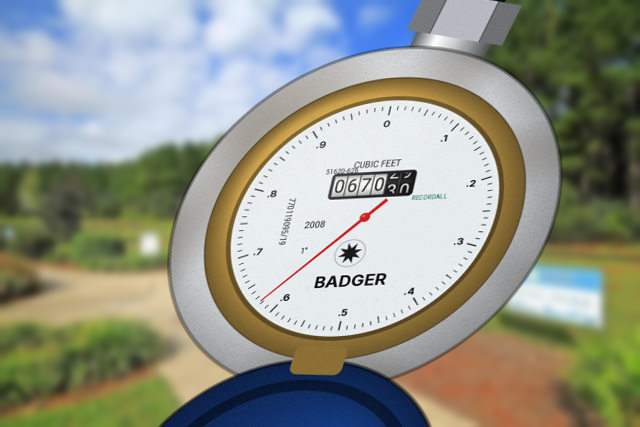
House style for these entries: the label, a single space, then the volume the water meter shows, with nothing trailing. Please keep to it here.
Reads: 67029.62 ft³
